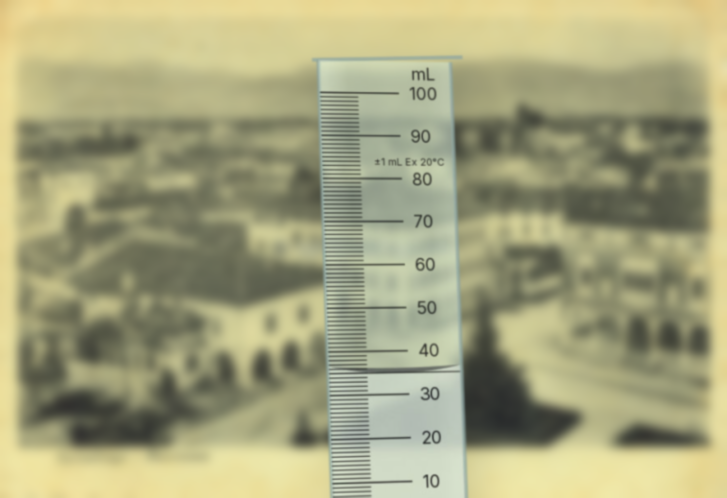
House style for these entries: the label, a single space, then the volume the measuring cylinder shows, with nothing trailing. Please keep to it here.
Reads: 35 mL
